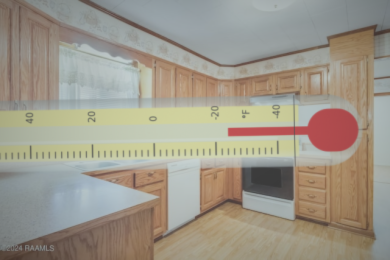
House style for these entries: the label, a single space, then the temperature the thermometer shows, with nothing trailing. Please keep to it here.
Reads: -24 °F
